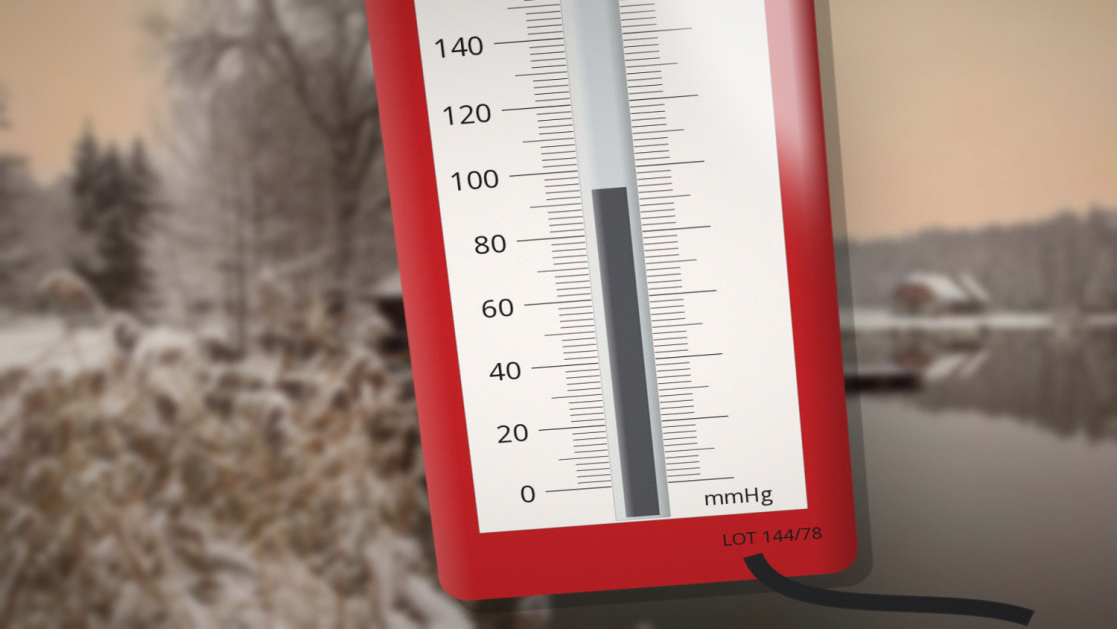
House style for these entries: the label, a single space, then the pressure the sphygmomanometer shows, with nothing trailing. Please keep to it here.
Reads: 94 mmHg
